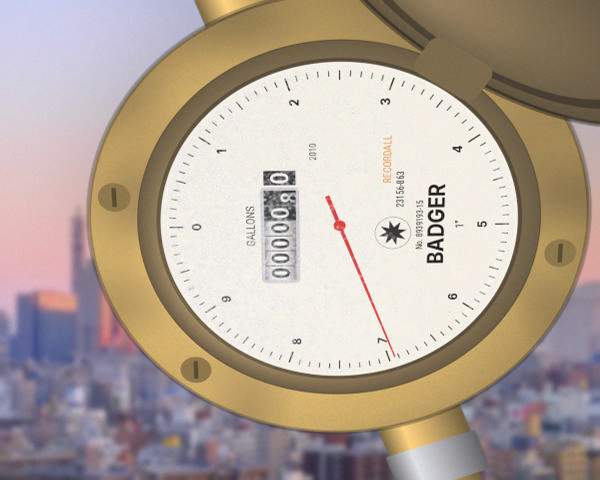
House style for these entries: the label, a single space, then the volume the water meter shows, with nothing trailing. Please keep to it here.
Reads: 76.9 gal
